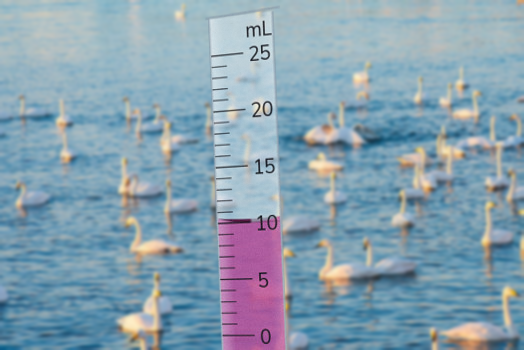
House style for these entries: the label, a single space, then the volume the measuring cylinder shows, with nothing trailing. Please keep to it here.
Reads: 10 mL
